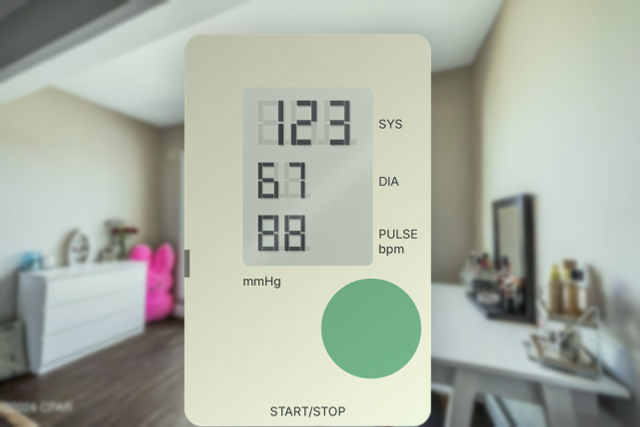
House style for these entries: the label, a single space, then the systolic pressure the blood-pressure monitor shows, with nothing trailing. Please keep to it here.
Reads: 123 mmHg
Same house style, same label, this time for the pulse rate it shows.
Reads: 88 bpm
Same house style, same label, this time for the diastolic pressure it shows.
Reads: 67 mmHg
